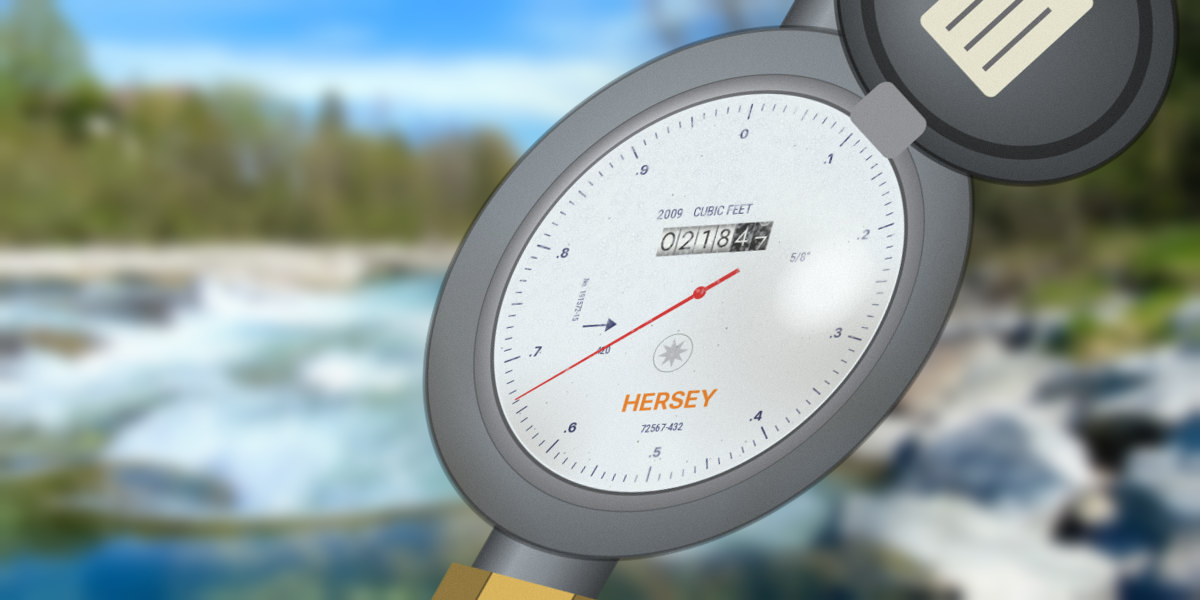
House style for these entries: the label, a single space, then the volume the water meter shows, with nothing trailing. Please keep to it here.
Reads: 21846.66 ft³
